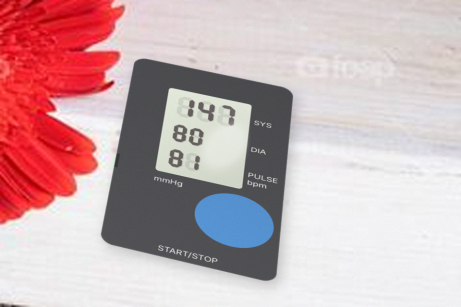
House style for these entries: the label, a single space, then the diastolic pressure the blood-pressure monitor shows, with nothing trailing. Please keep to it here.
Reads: 80 mmHg
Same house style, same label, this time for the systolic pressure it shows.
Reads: 147 mmHg
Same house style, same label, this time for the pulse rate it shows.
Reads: 81 bpm
